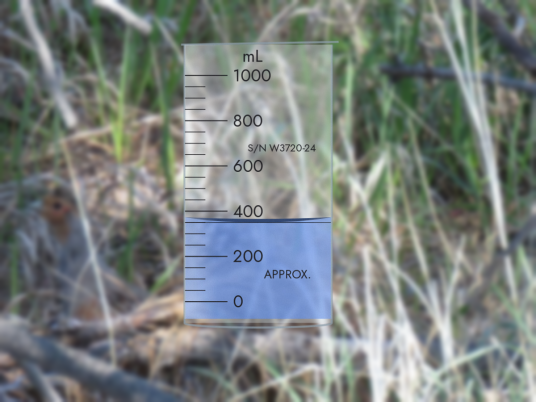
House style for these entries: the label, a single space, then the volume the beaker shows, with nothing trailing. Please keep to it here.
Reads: 350 mL
